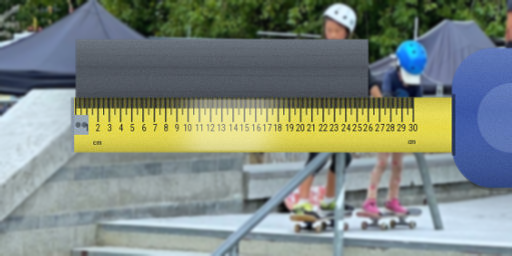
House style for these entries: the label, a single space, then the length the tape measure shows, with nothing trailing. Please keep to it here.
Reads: 26 cm
